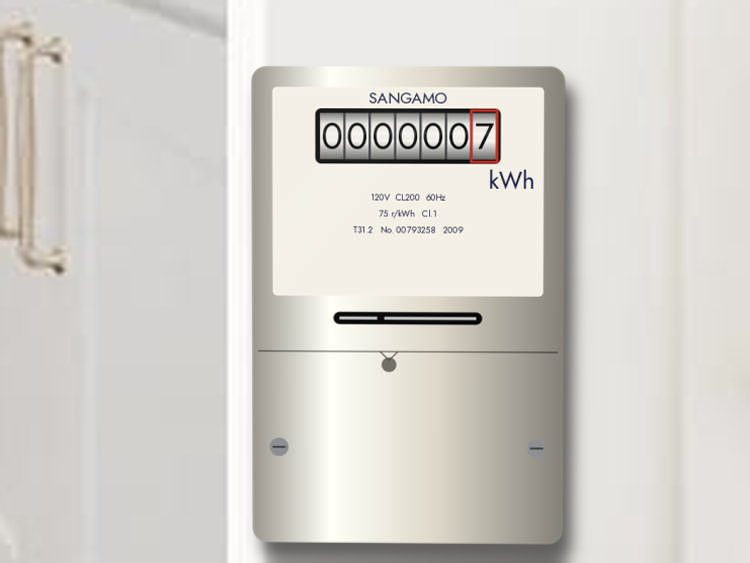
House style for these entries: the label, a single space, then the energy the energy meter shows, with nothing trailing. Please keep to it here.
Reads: 0.7 kWh
